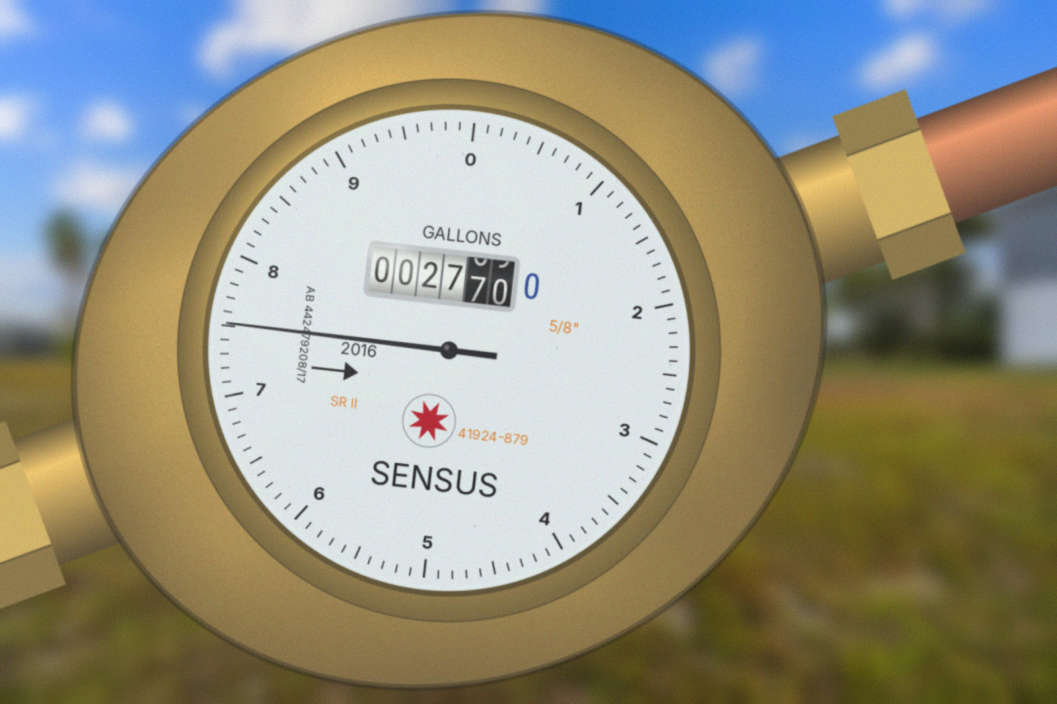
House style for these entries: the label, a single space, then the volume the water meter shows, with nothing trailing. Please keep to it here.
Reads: 27697.5 gal
